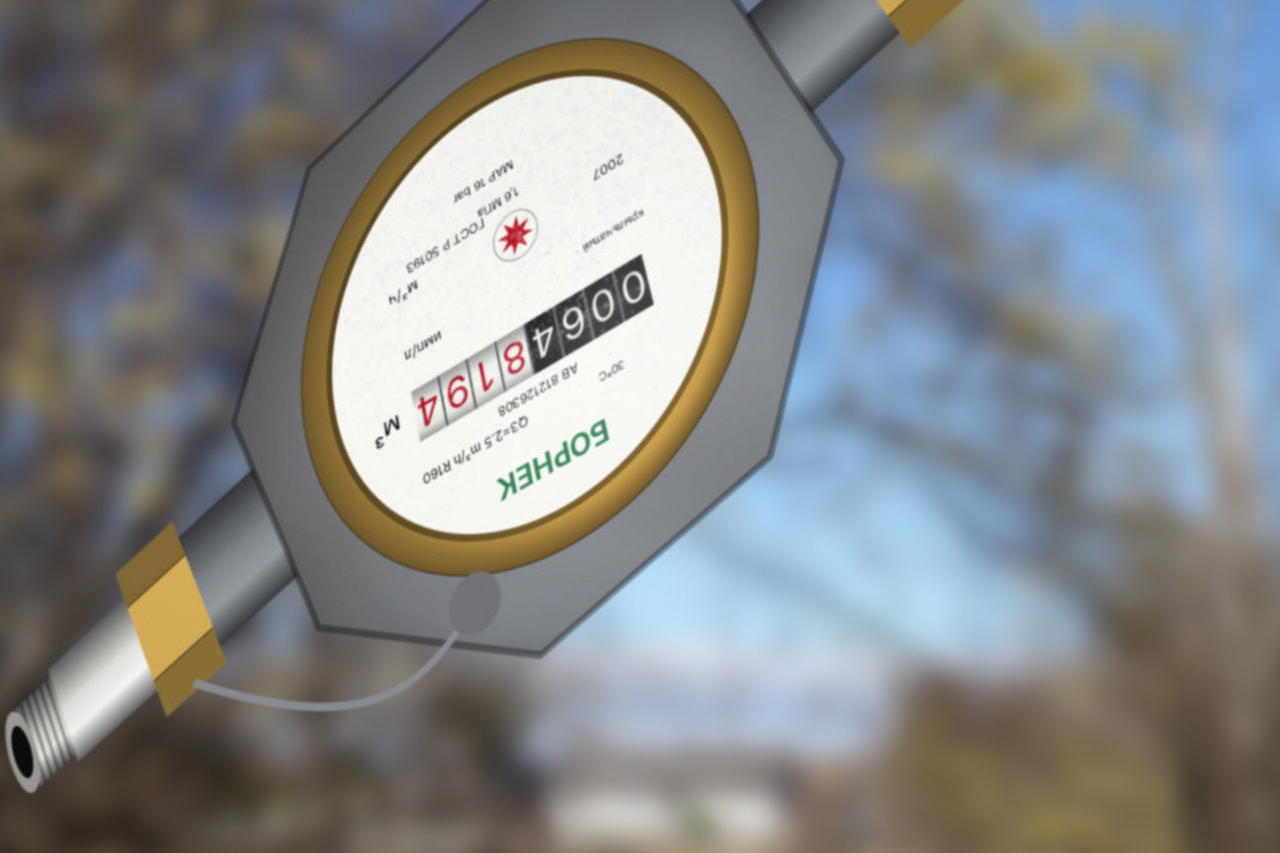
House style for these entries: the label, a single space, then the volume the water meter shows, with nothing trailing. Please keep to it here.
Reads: 64.8194 m³
